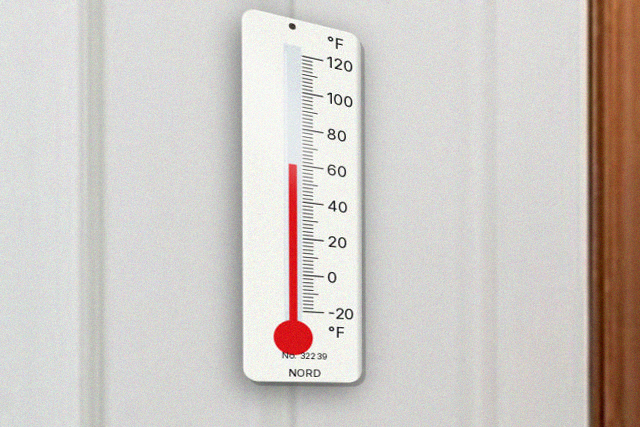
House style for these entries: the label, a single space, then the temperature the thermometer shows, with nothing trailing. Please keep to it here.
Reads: 60 °F
